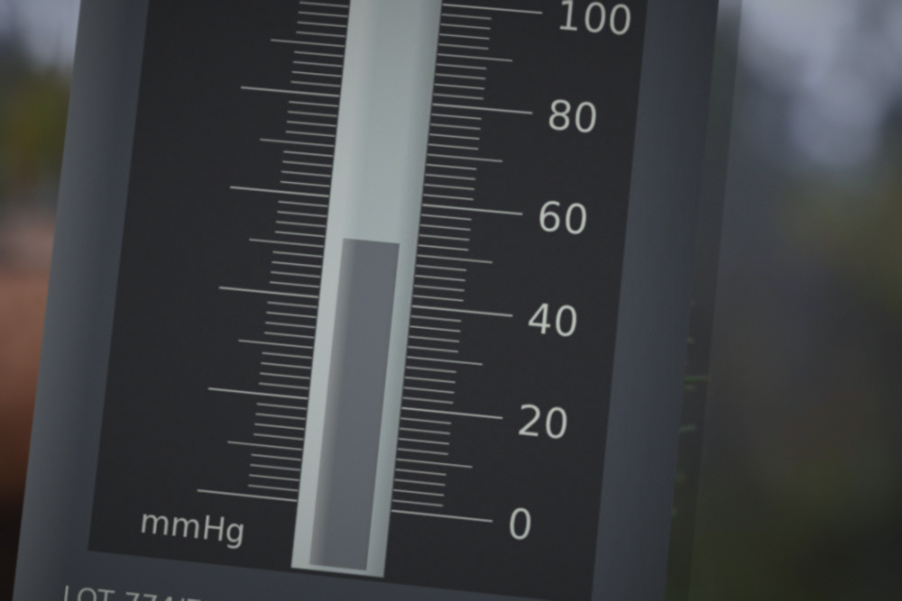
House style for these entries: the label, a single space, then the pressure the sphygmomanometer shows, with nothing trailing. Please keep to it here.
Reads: 52 mmHg
